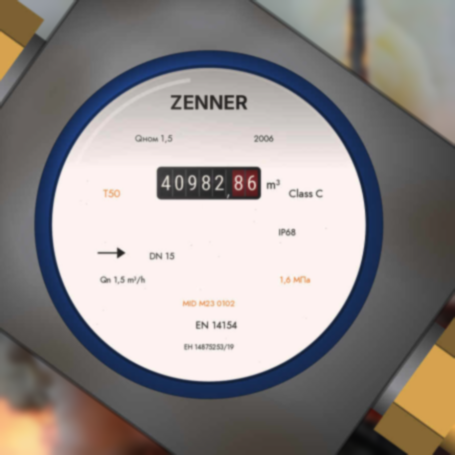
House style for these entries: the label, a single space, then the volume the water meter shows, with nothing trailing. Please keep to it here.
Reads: 40982.86 m³
